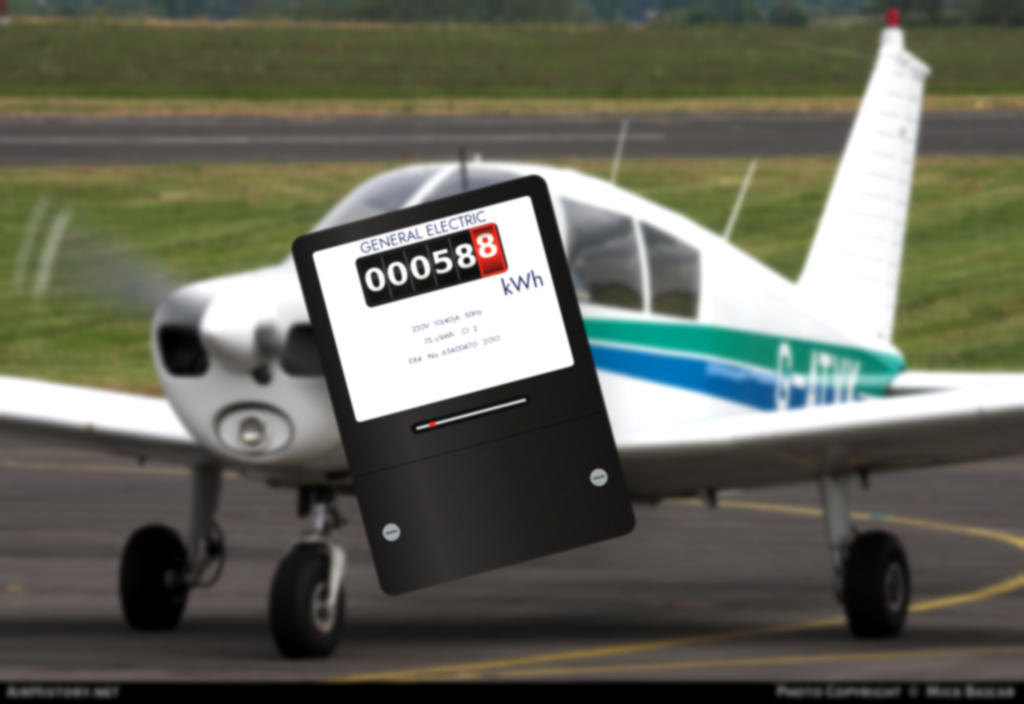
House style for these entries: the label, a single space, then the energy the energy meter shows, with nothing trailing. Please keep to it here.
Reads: 58.8 kWh
